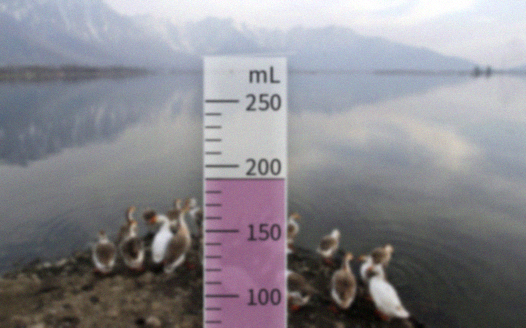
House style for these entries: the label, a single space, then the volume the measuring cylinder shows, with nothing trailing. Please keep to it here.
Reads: 190 mL
